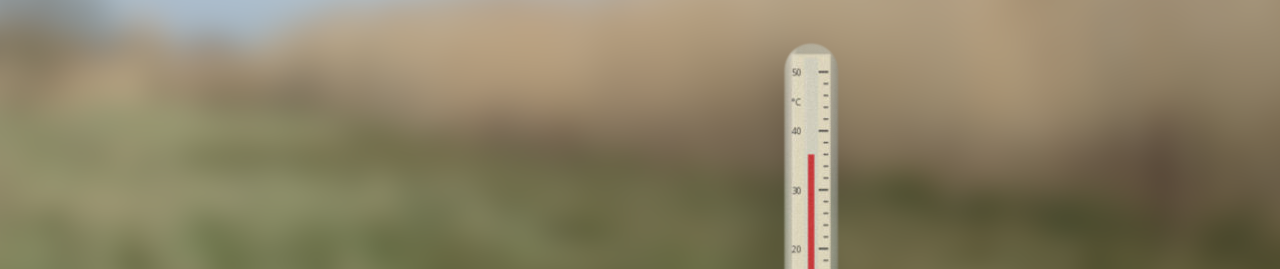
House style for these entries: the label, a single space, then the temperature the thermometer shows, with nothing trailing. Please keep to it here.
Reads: 36 °C
